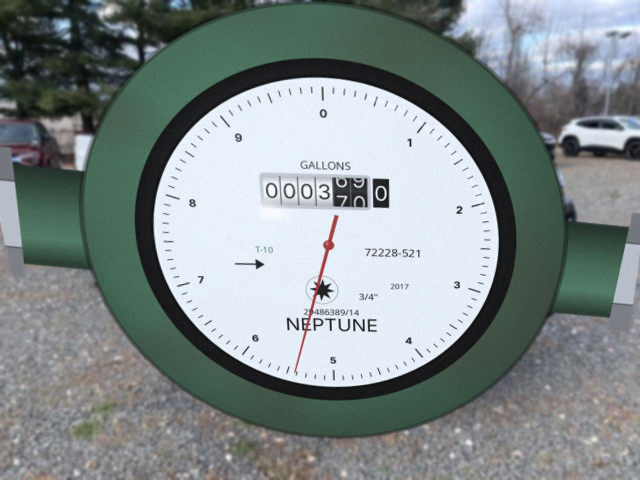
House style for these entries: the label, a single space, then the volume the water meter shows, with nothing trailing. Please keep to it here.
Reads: 3695.4 gal
